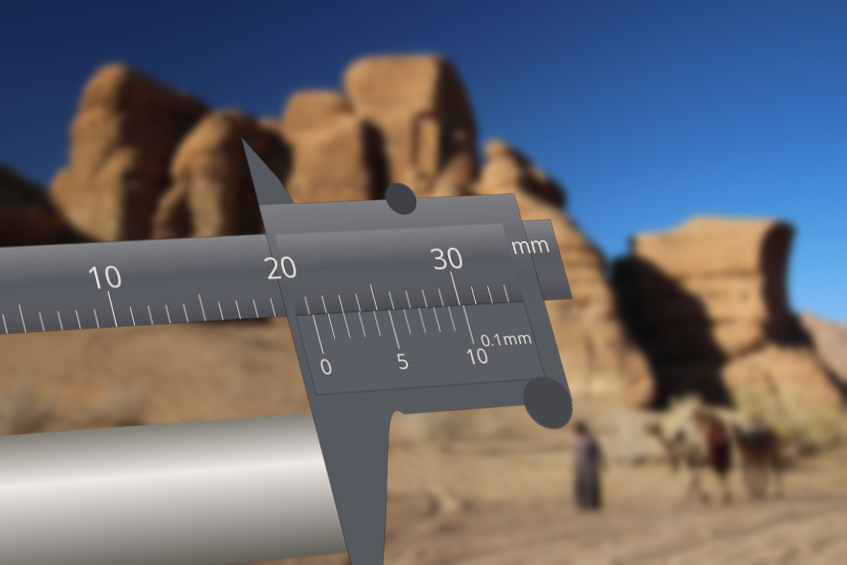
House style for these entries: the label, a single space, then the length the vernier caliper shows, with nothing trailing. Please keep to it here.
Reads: 21.2 mm
